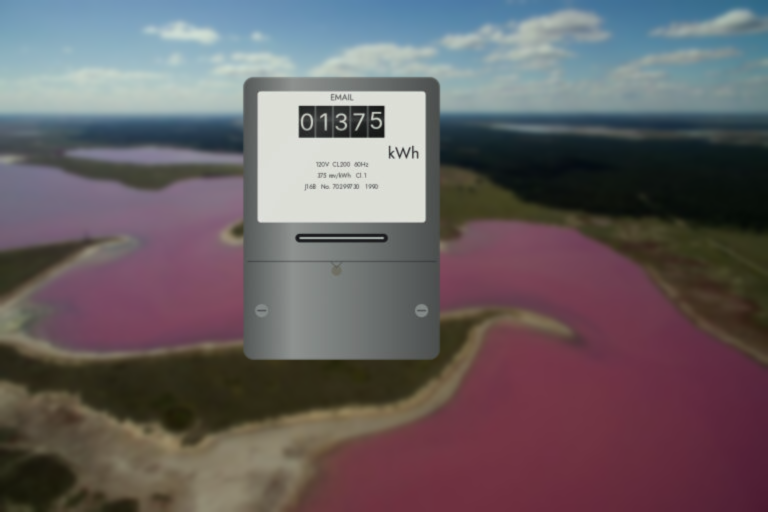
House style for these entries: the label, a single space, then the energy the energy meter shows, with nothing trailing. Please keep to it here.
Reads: 1375 kWh
